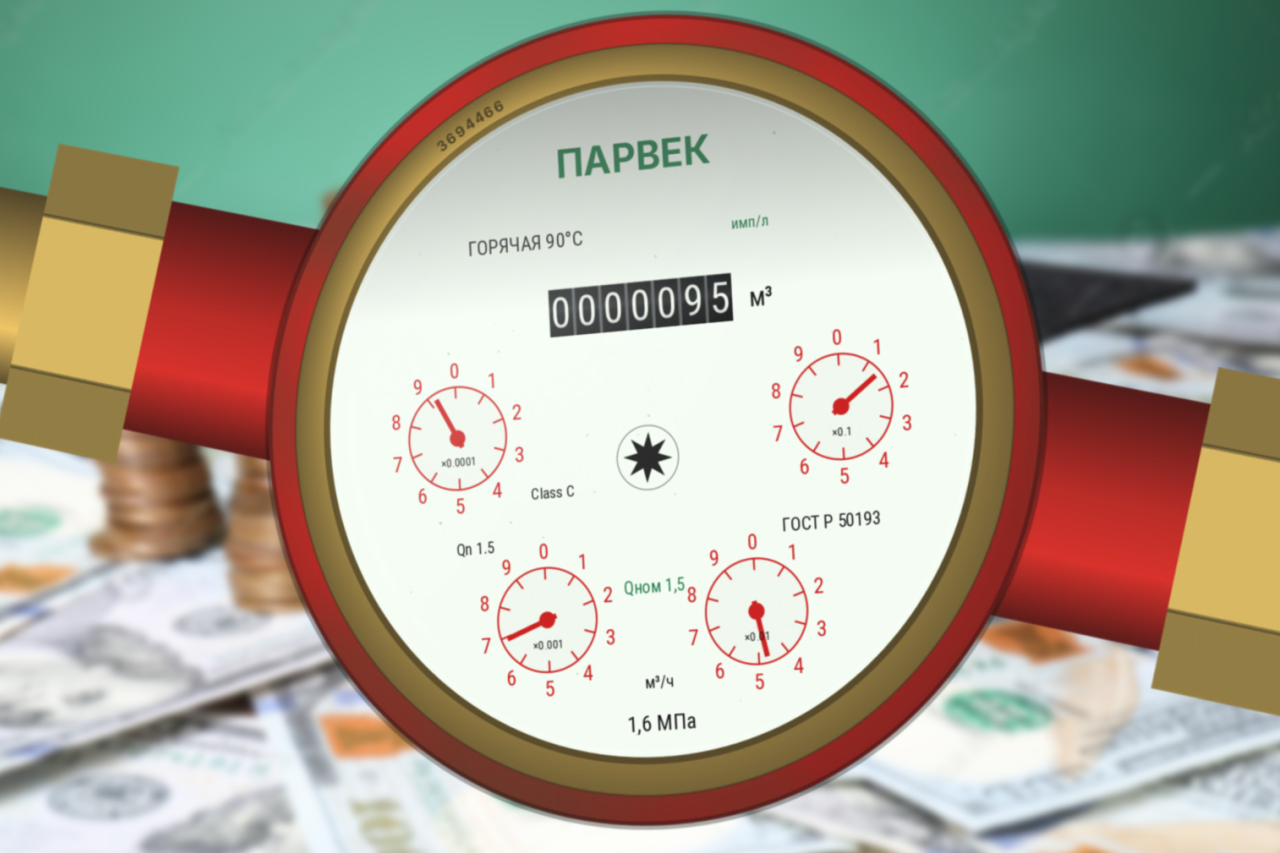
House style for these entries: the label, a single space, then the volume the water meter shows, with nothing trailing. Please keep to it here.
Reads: 95.1469 m³
